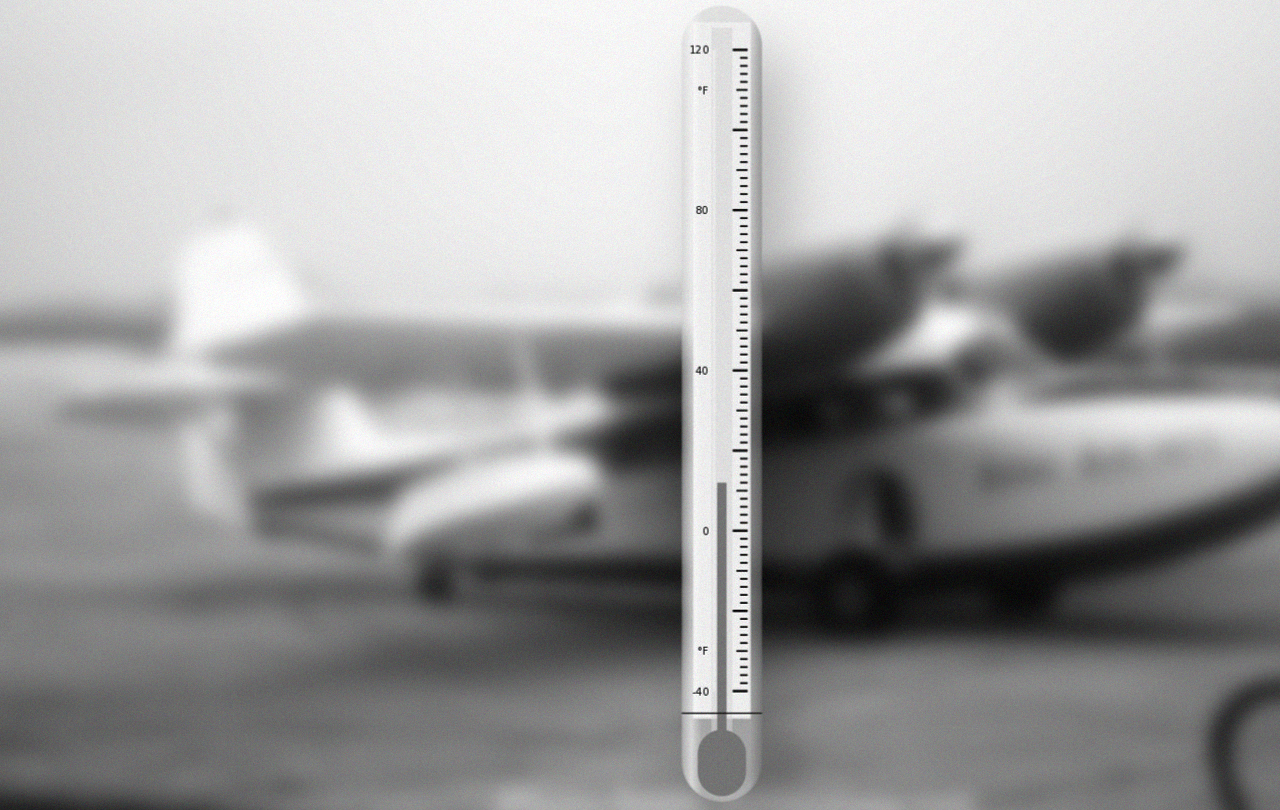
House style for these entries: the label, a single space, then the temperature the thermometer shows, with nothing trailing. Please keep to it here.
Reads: 12 °F
